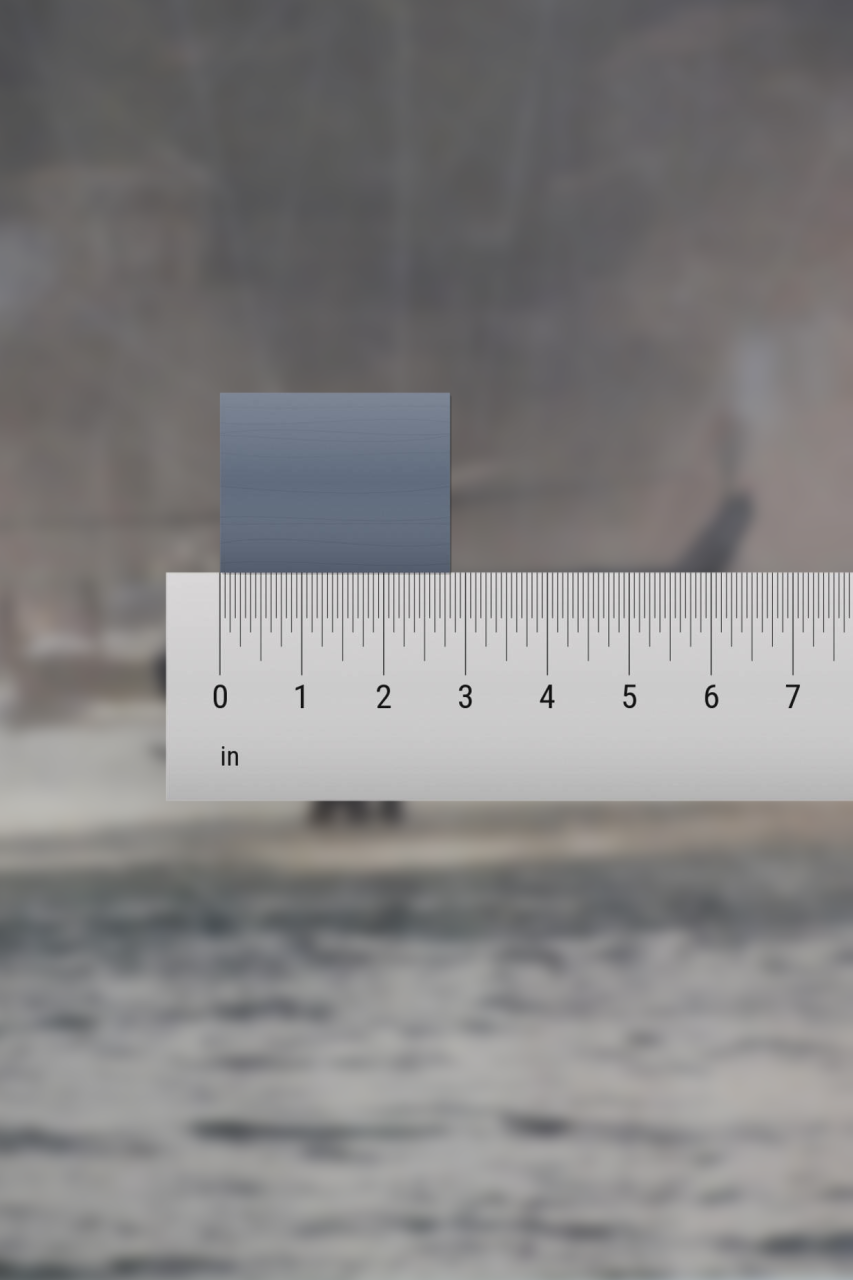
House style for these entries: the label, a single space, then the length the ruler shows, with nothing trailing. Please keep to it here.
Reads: 2.8125 in
